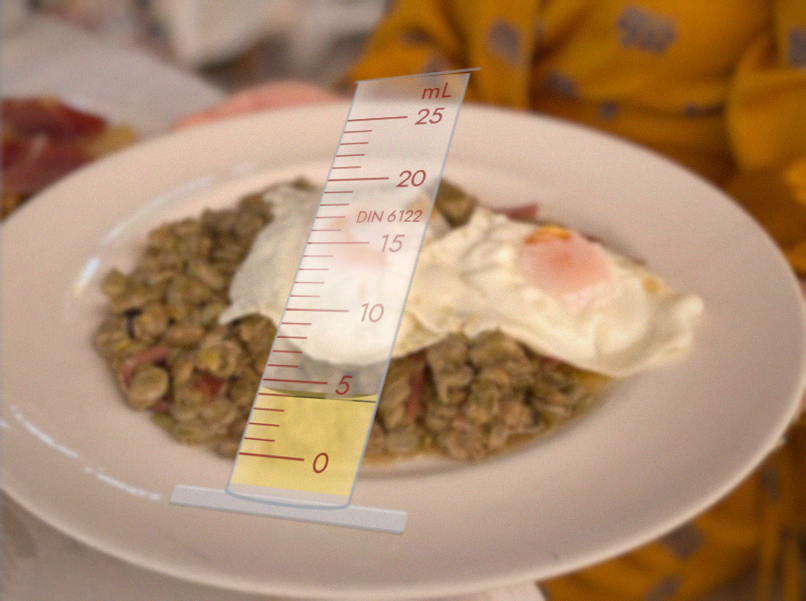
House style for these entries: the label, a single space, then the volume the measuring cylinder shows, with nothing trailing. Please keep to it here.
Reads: 4 mL
